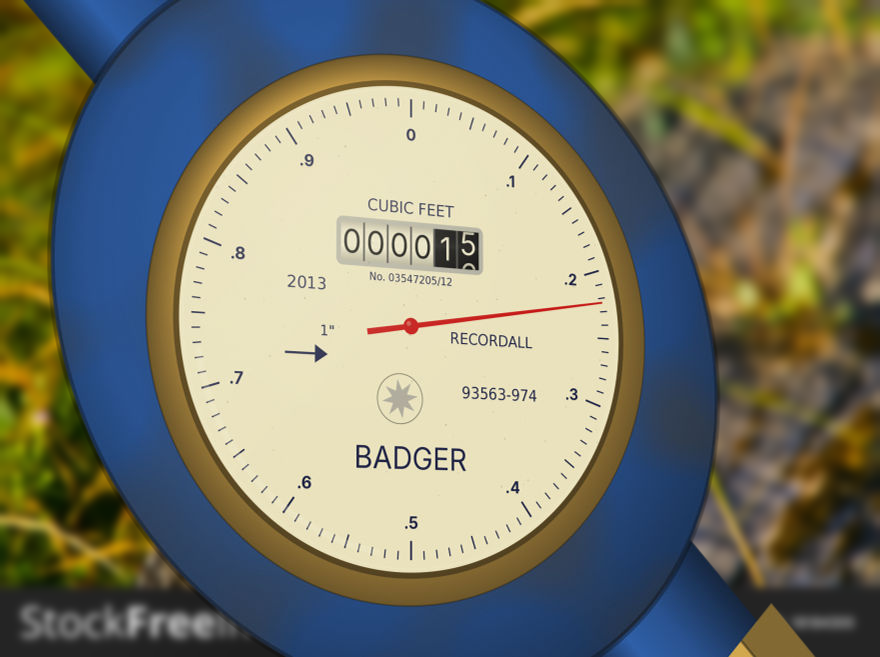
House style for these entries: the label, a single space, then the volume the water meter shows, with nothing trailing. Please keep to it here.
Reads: 15.22 ft³
